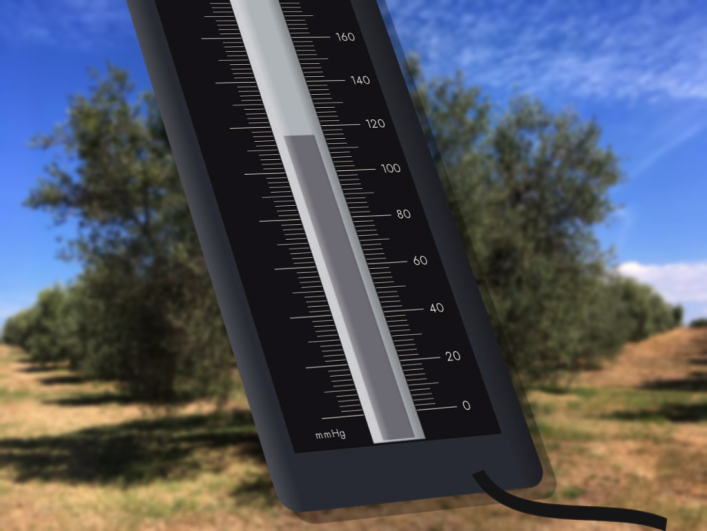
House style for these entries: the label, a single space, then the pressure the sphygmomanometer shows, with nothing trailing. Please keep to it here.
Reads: 116 mmHg
